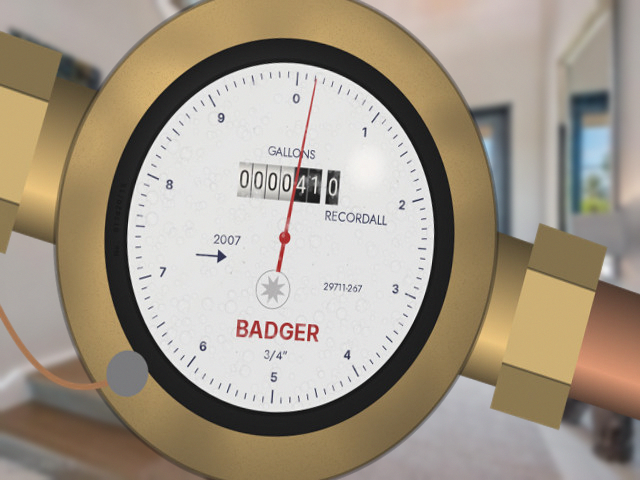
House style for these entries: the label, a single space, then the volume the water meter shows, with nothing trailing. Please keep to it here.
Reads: 410.2 gal
